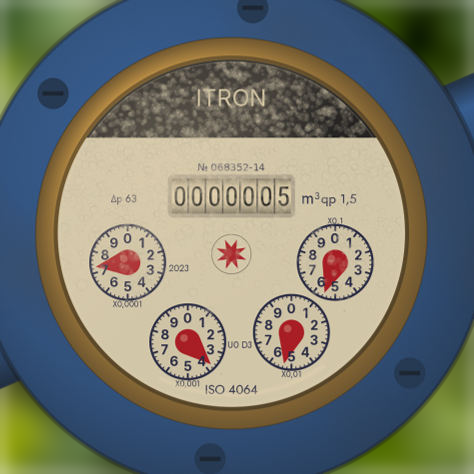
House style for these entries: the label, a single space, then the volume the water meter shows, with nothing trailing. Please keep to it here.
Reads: 5.5537 m³
